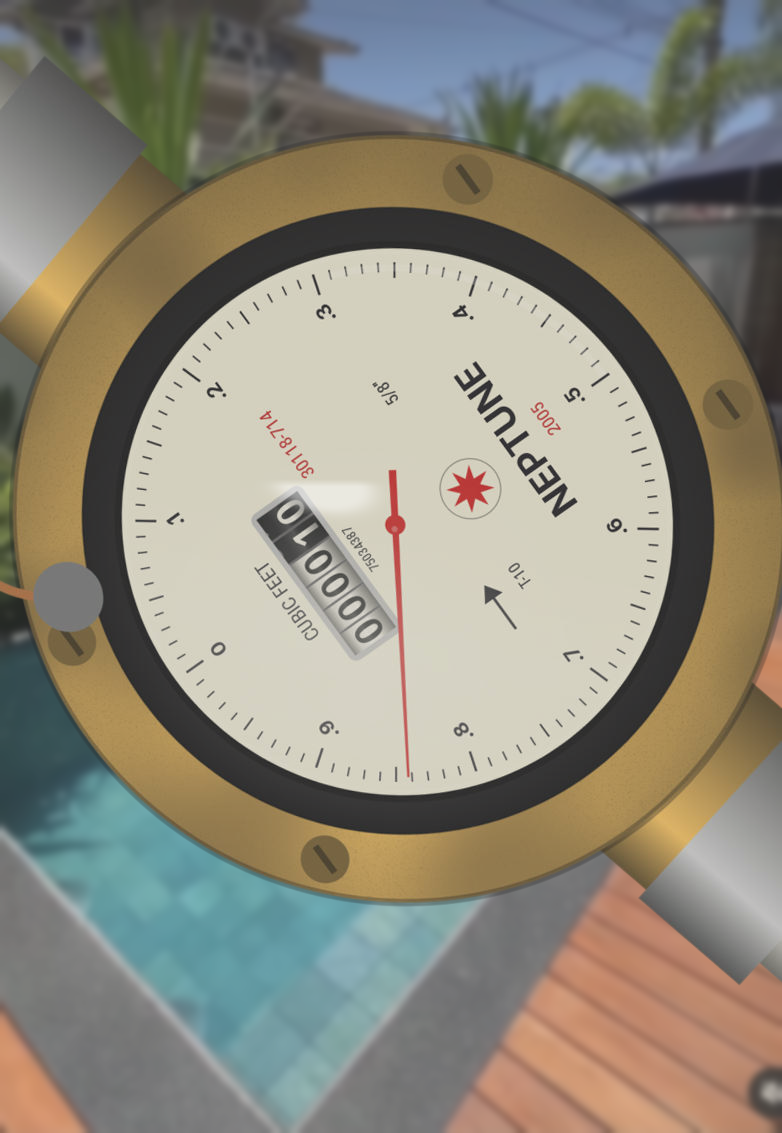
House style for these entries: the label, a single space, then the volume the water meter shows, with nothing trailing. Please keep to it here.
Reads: 9.84 ft³
